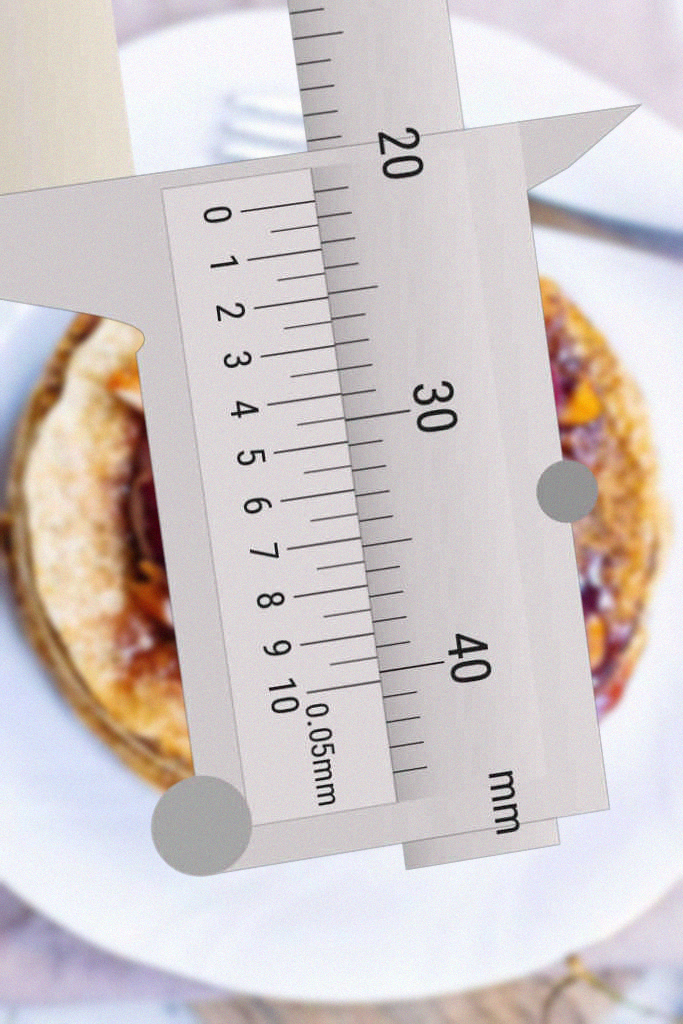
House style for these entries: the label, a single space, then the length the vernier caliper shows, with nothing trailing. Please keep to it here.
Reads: 21.35 mm
